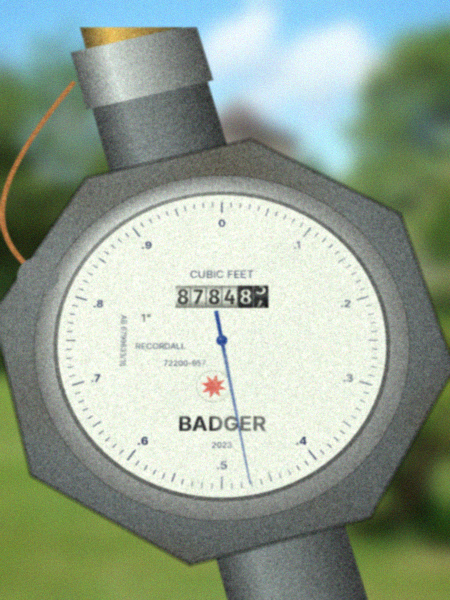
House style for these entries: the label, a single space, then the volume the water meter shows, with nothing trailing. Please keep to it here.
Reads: 878483.47 ft³
